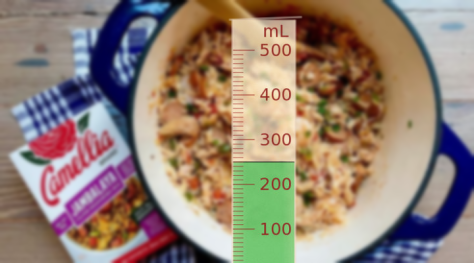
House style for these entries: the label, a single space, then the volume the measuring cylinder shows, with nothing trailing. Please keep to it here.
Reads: 250 mL
